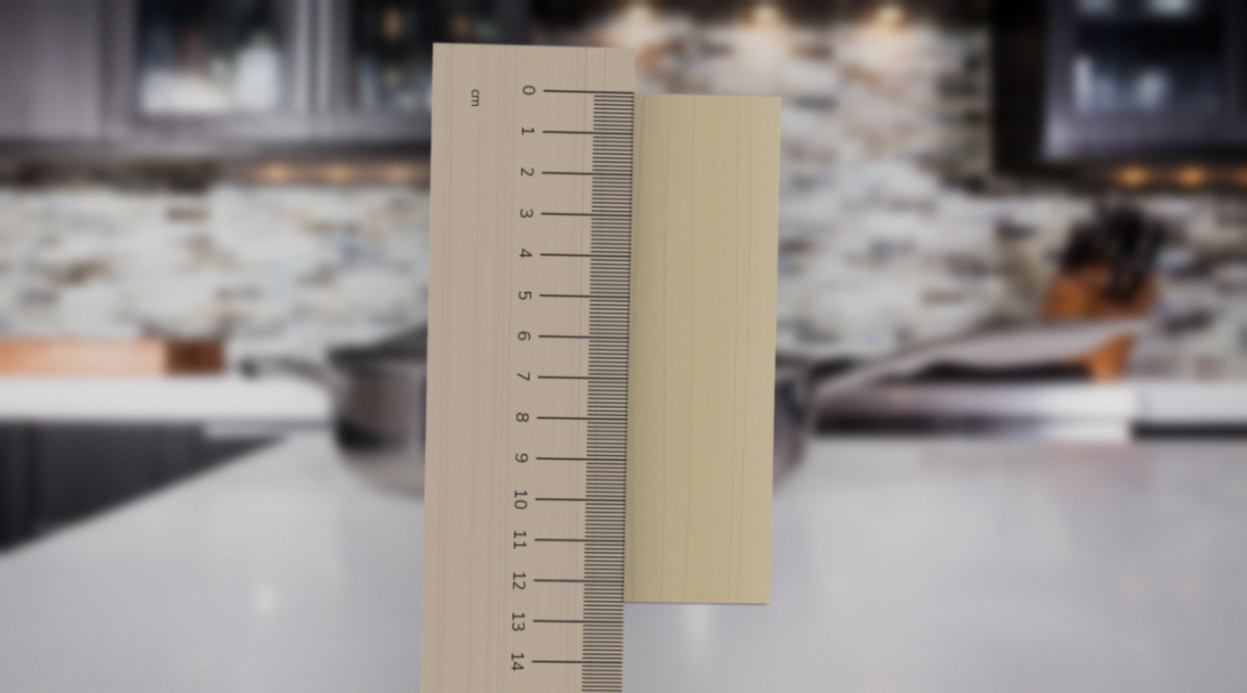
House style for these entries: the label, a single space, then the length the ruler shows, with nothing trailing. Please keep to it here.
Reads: 12.5 cm
